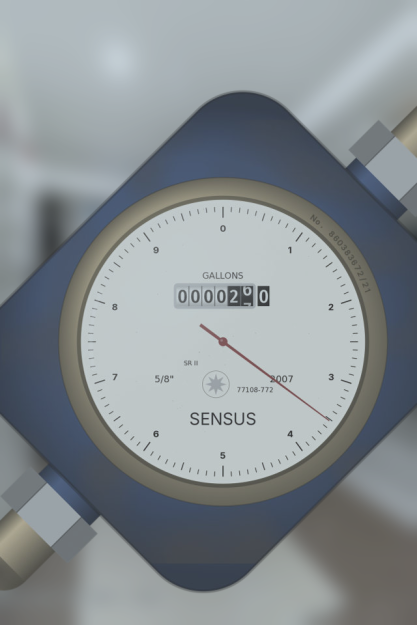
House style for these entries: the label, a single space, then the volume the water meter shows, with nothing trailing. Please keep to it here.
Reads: 263.5 gal
